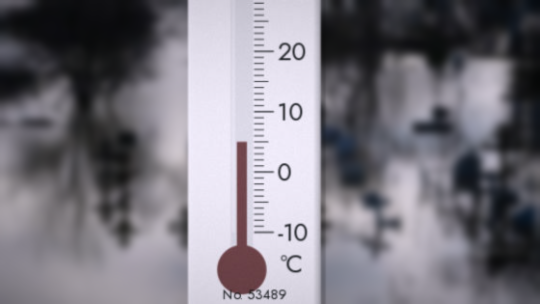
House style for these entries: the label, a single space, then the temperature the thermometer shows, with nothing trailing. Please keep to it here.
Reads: 5 °C
